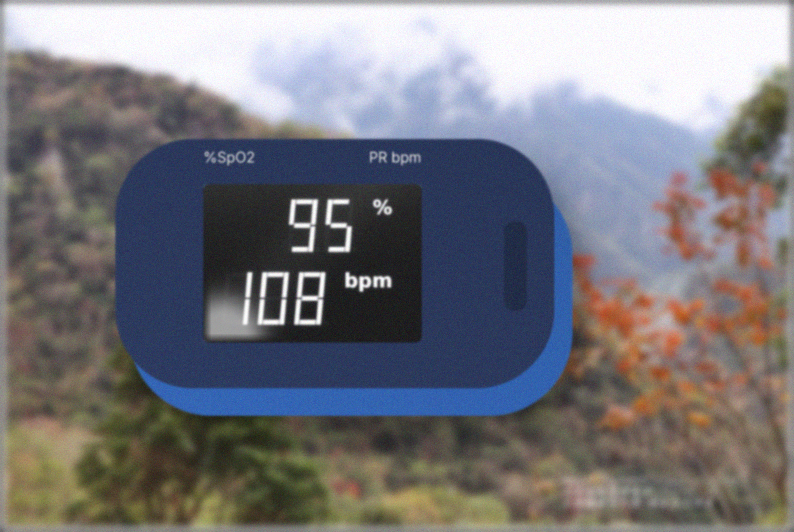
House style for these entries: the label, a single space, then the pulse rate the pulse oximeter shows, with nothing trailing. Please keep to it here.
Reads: 108 bpm
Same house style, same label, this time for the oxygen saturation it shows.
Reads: 95 %
